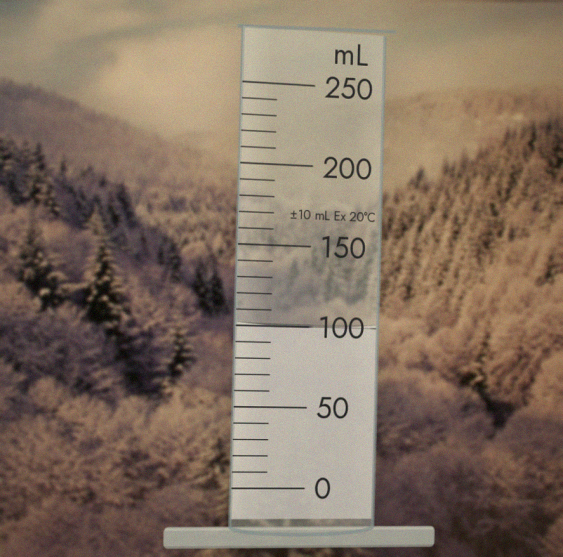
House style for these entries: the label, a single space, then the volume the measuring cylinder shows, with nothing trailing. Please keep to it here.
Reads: 100 mL
